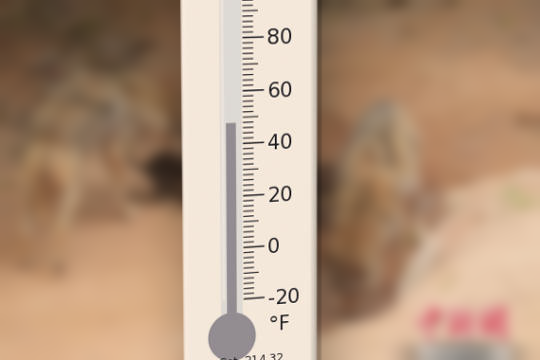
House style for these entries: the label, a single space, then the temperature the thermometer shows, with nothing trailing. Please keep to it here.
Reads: 48 °F
